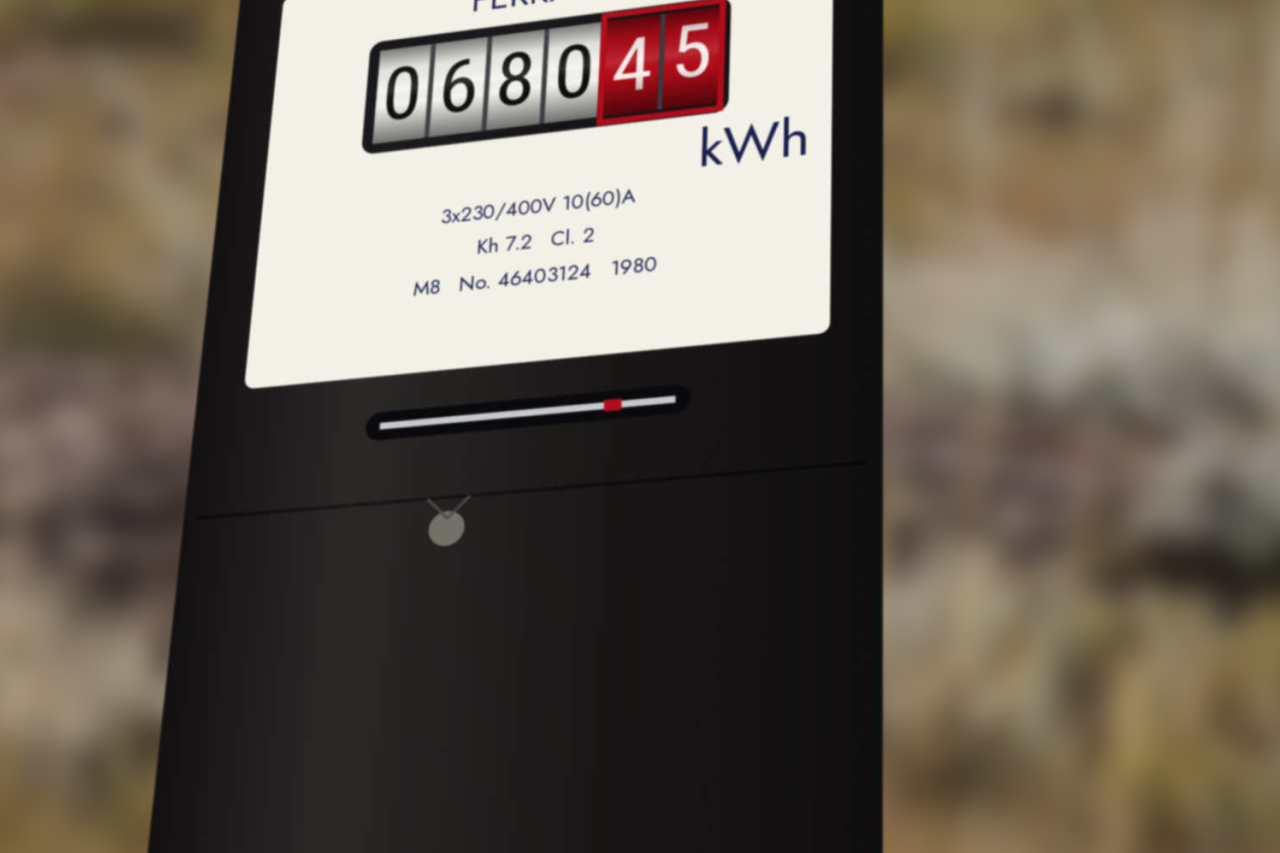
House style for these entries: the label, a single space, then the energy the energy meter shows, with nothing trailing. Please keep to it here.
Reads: 680.45 kWh
